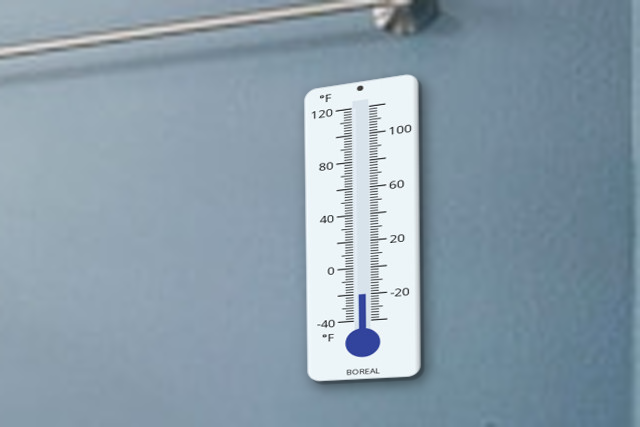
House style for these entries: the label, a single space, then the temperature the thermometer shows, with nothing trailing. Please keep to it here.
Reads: -20 °F
